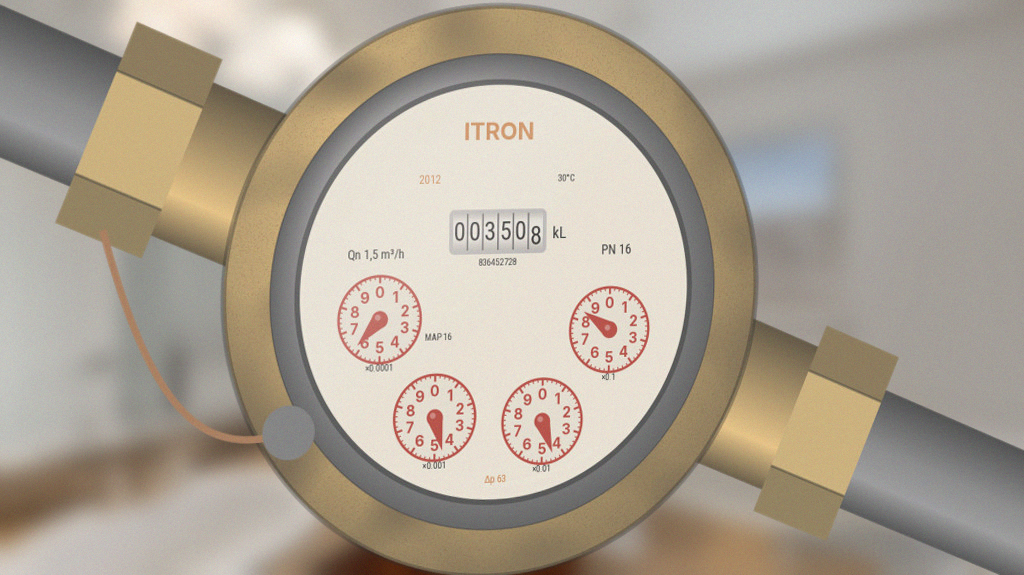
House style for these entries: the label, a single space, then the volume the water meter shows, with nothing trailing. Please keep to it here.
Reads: 3507.8446 kL
